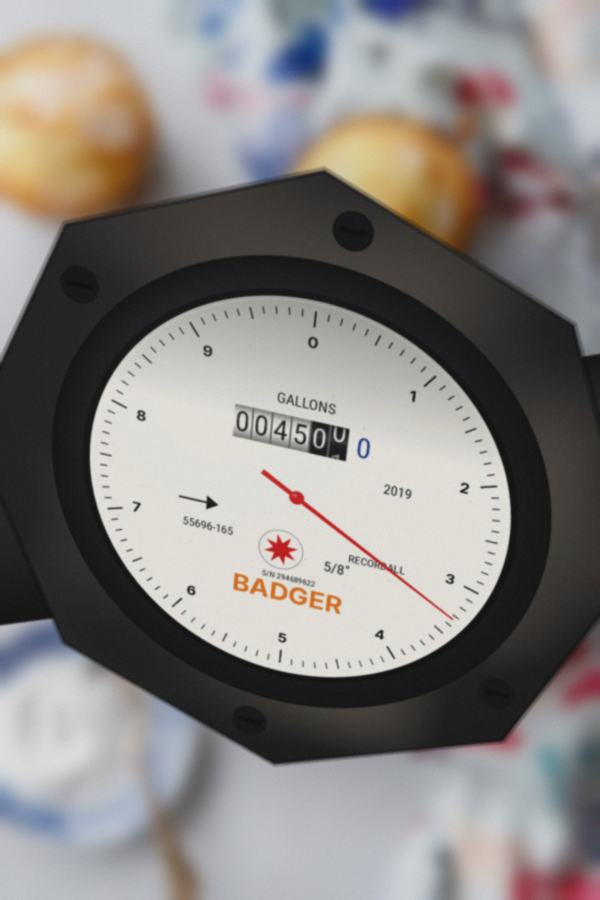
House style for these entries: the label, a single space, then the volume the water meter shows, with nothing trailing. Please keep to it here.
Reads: 45003.3 gal
